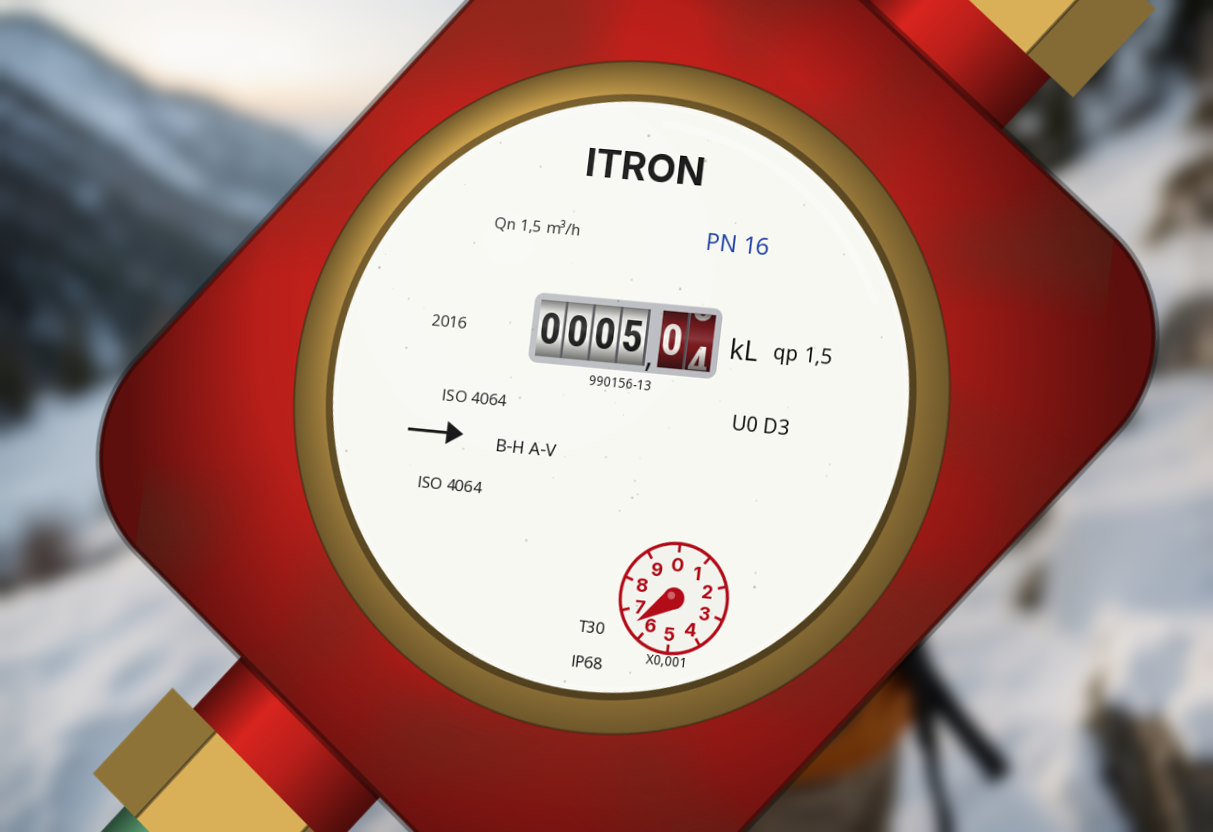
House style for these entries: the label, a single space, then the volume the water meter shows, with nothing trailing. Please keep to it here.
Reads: 5.036 kL
